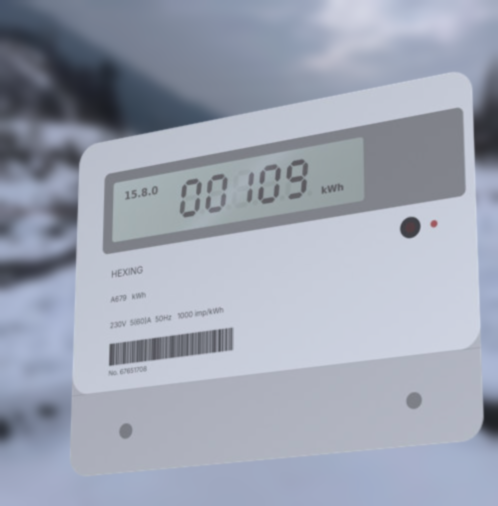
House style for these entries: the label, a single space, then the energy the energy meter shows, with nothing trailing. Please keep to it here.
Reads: 109 kWh
